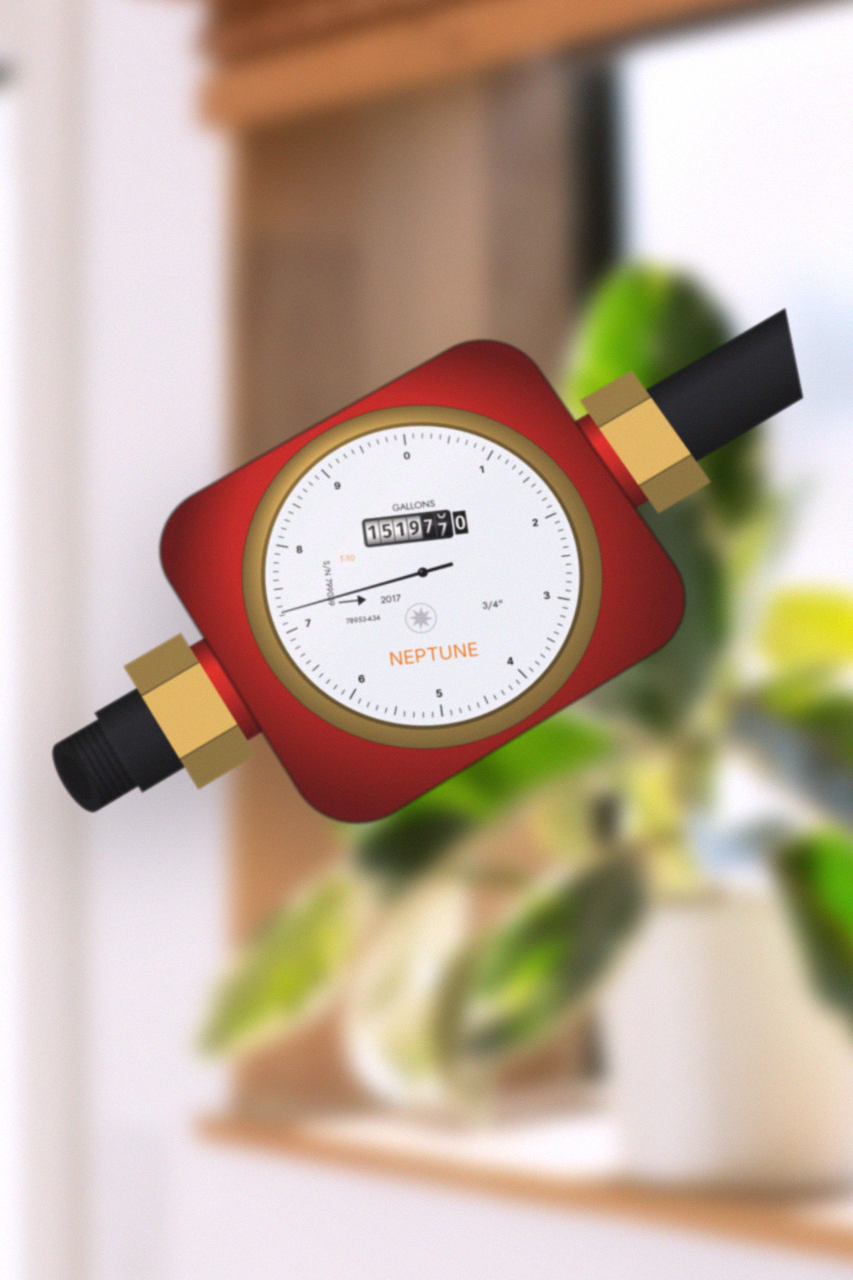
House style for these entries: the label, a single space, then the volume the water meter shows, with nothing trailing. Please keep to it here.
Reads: 1519767.2 gal
